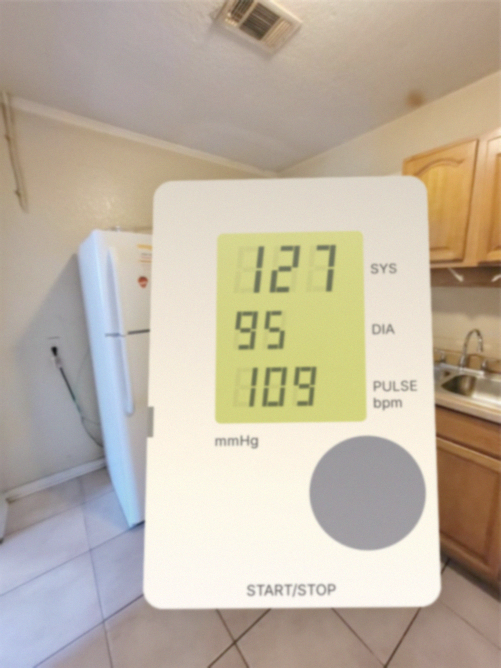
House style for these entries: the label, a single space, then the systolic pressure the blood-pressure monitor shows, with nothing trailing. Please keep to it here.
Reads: 127 mmHg
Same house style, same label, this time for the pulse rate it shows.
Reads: 109 bpm
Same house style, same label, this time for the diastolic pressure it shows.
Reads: 95 mmHg
